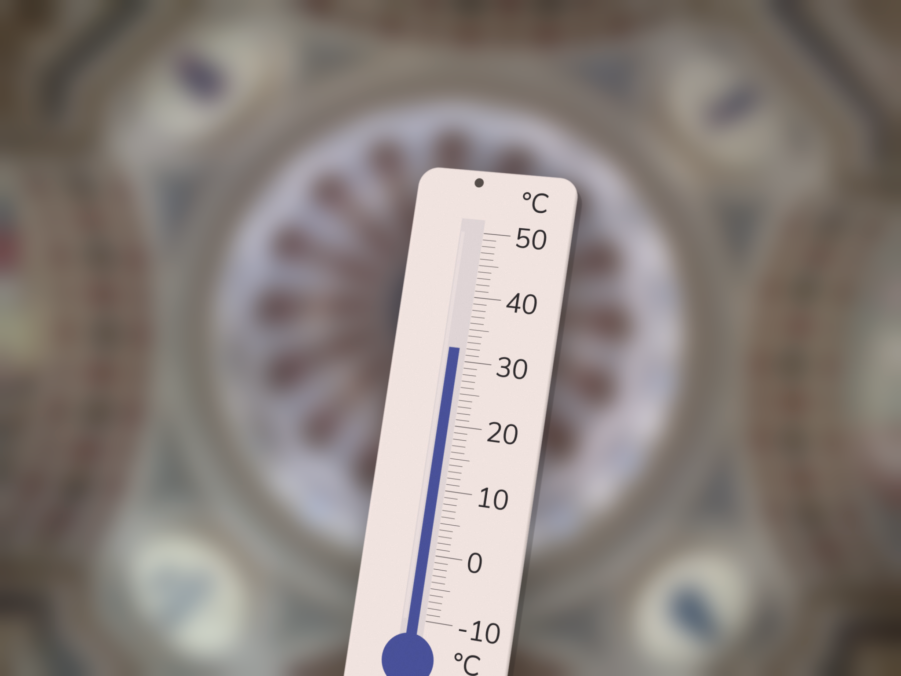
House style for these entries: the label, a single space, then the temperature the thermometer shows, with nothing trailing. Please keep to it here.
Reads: 32 °C
